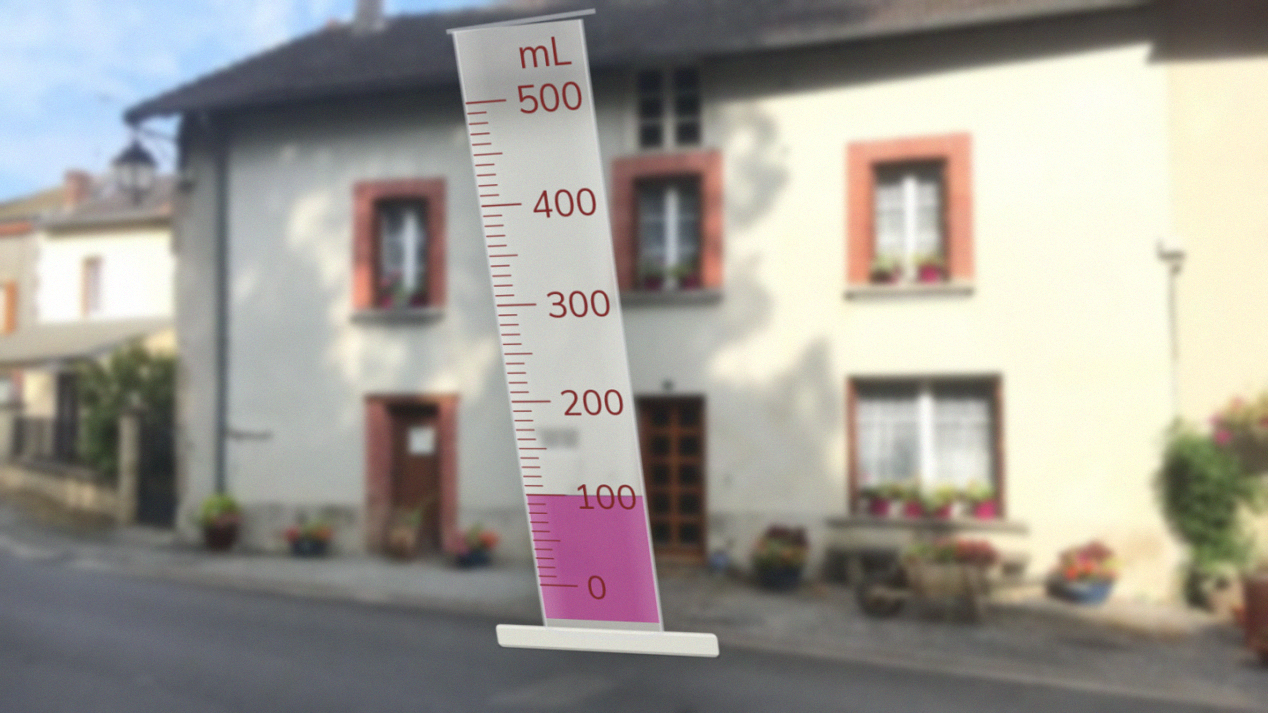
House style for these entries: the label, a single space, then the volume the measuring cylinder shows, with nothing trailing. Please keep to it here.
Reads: 100 mL
